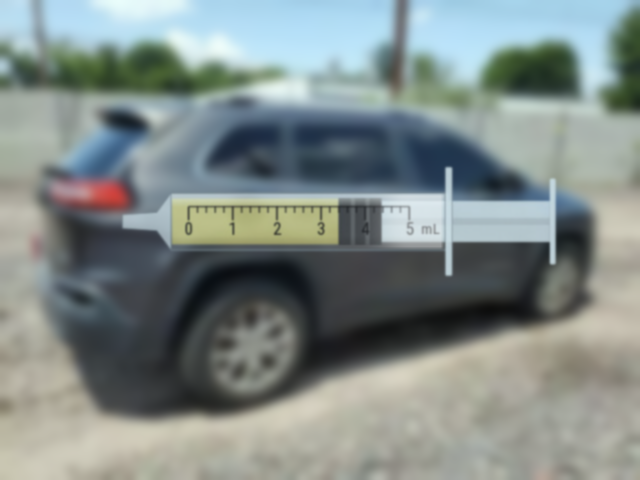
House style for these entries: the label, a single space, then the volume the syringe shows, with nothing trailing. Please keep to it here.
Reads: 3.4 mL
